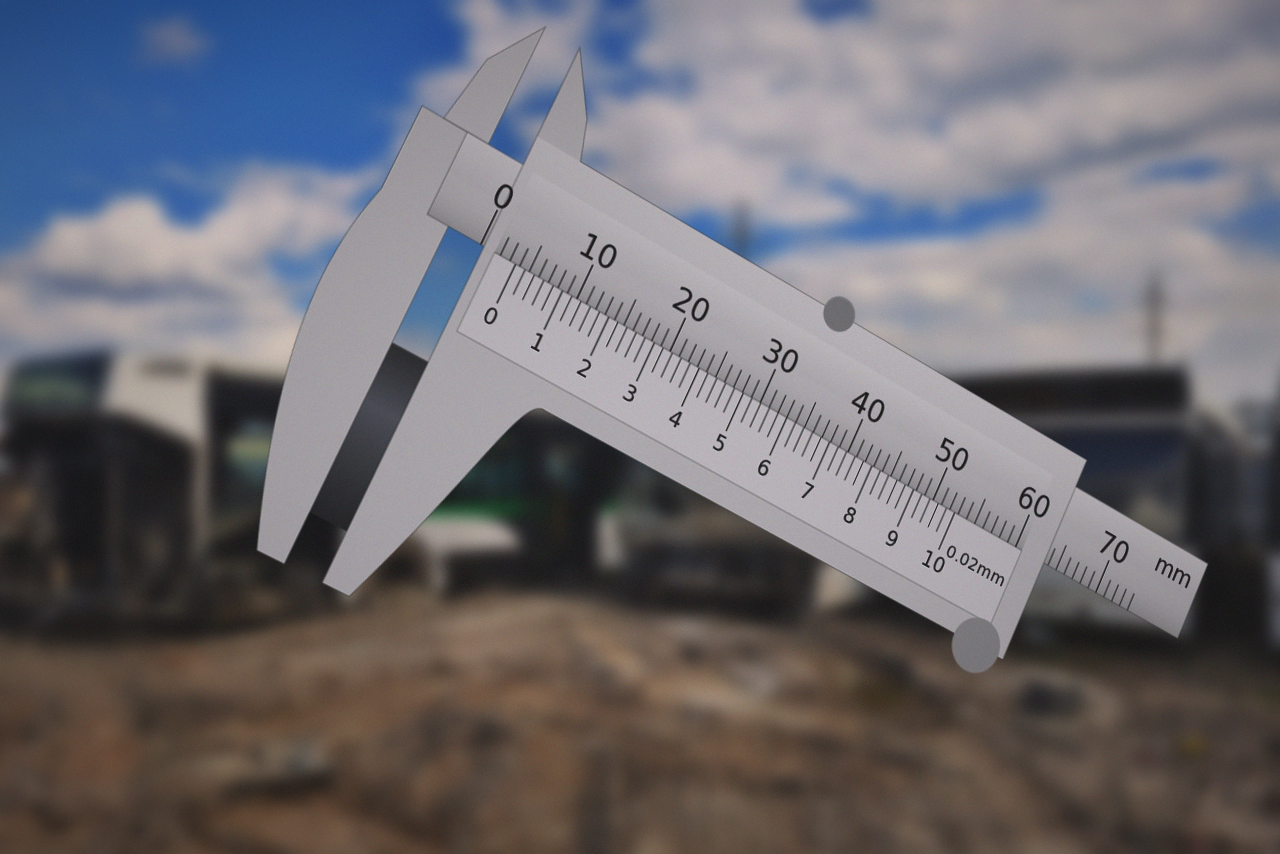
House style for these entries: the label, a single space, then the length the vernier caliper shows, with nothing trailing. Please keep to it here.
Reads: 3.6 mm
